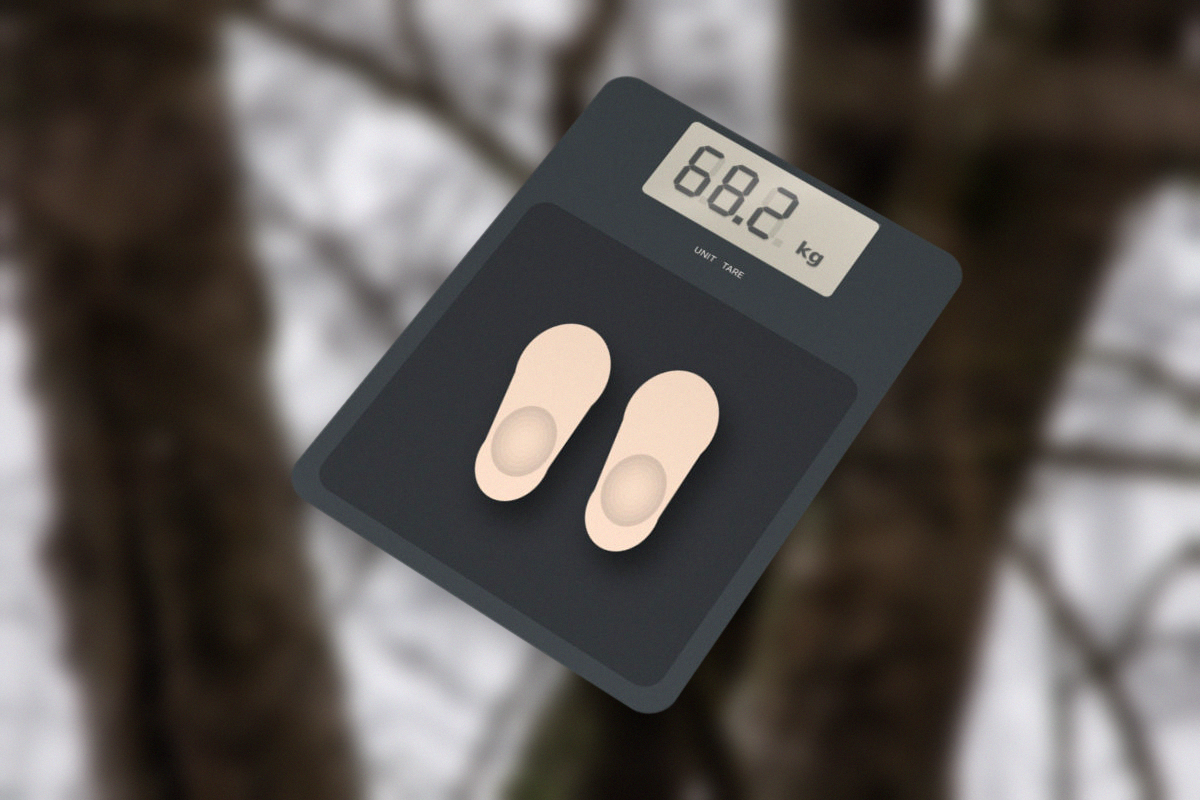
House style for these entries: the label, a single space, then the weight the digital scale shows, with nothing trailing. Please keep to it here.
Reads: 68.2 kg
